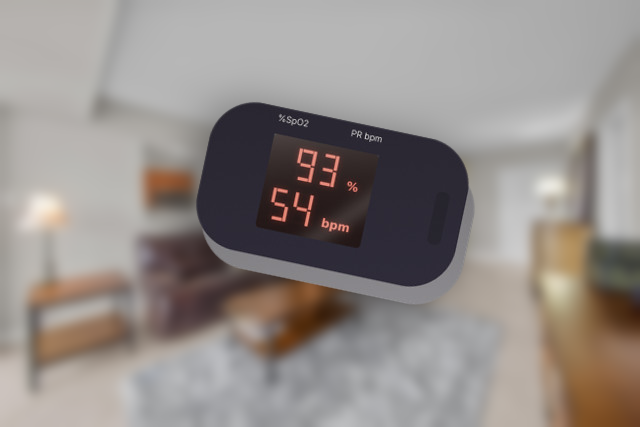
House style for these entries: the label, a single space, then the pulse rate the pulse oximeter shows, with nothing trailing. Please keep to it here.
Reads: 54 bpm
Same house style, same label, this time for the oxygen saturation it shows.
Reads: 93 %
